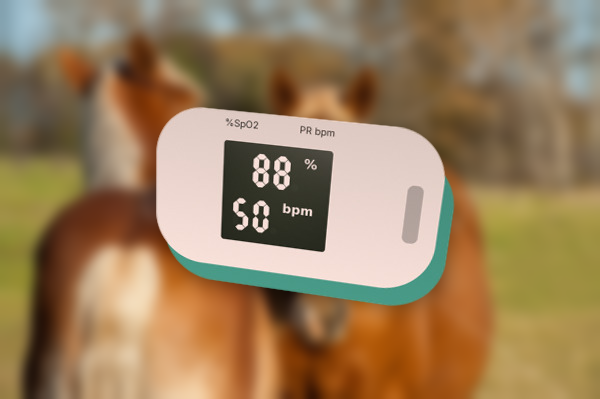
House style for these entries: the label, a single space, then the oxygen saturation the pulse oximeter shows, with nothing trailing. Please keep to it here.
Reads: 88 %
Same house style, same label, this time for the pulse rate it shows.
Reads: 50 bpm
